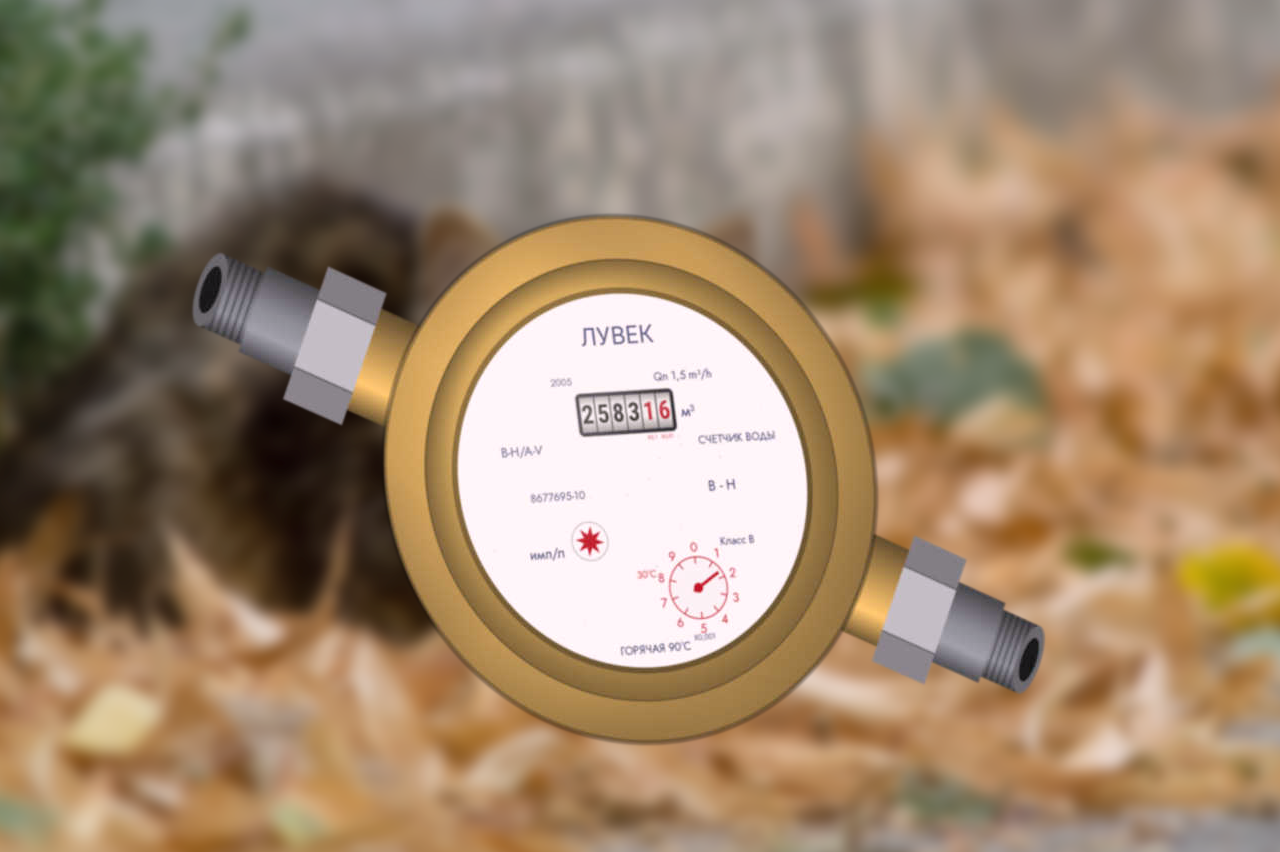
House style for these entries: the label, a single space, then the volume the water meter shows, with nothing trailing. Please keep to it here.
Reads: 2583.161 m³
